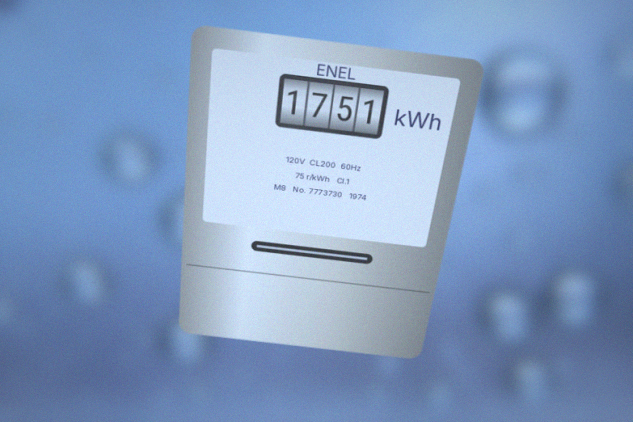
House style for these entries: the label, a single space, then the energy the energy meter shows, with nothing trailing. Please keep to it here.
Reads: 1751 kWh
